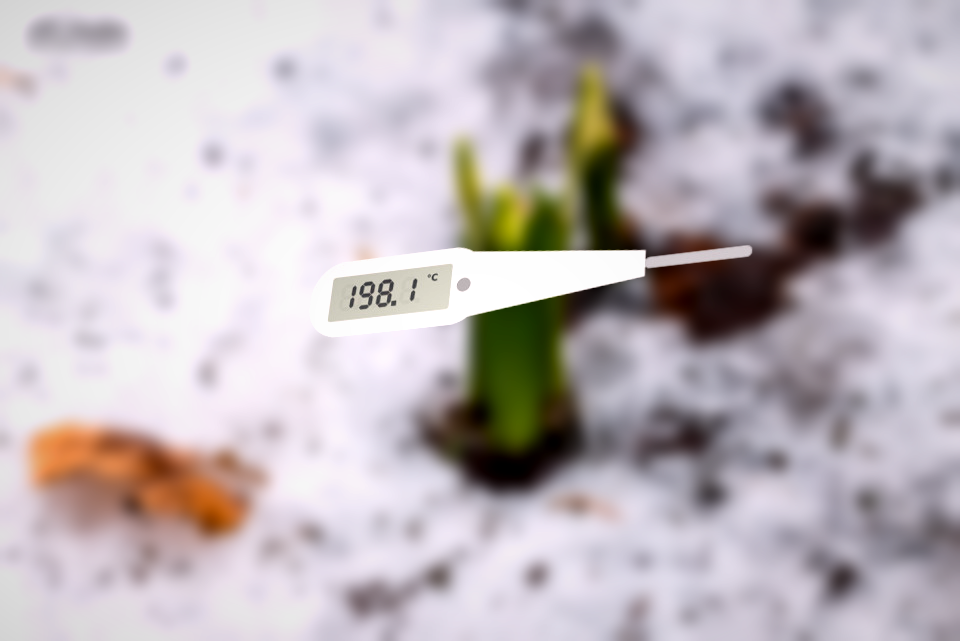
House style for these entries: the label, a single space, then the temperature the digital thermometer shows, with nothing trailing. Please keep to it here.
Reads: 198.1 °C
